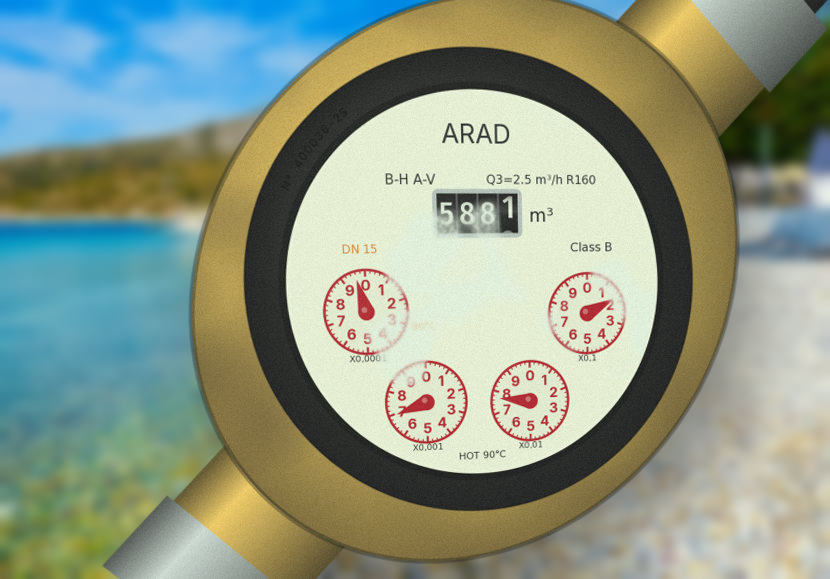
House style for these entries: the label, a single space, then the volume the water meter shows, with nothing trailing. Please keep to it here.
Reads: 5881.1769 m³
